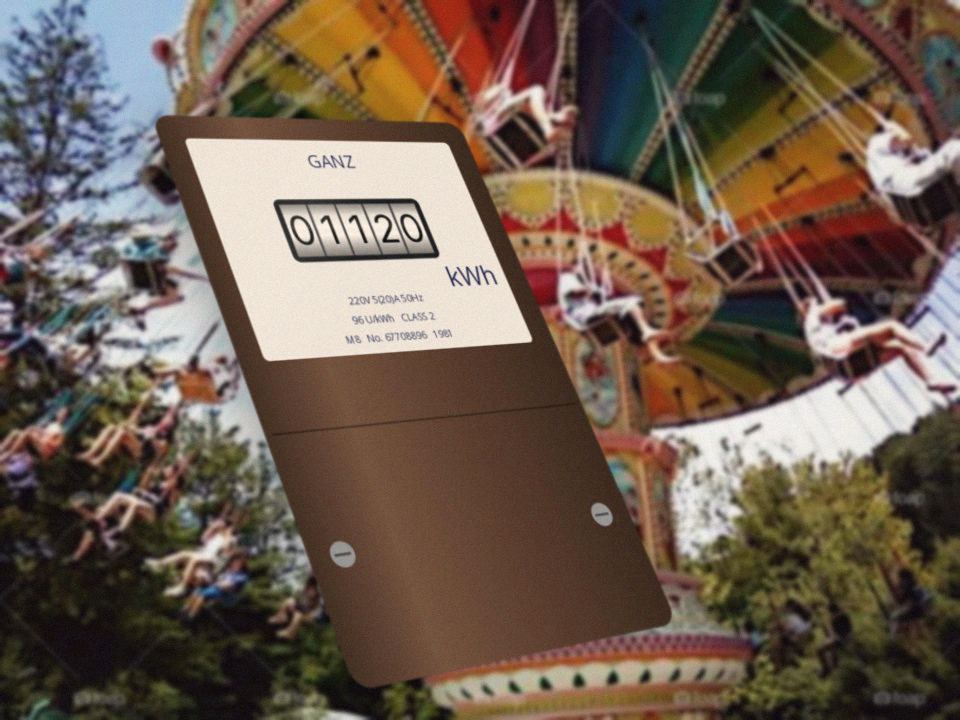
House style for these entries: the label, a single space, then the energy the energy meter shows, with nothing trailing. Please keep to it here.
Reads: 1120 kWh
